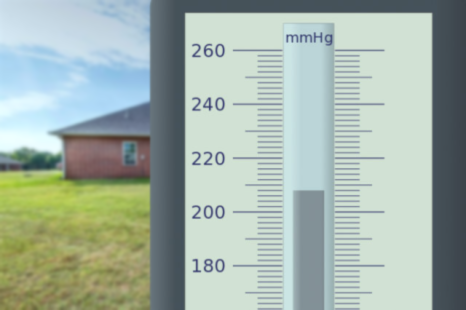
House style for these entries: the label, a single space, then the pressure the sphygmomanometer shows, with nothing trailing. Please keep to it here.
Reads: 208 mmHg
